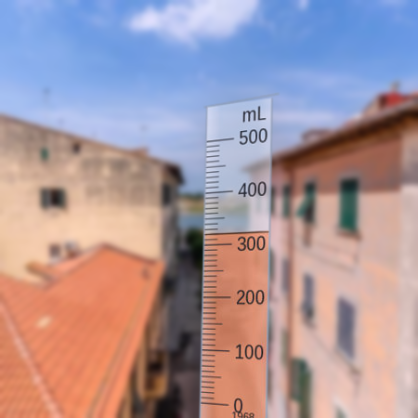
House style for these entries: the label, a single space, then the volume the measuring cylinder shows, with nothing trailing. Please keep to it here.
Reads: 320 mL
